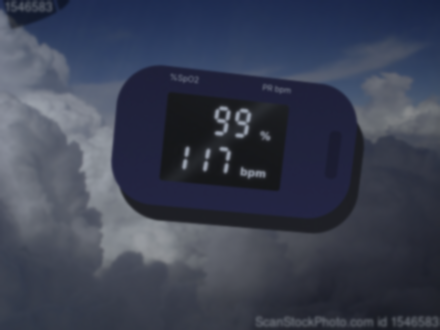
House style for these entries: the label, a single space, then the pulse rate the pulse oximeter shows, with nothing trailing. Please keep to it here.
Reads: 117 bpm
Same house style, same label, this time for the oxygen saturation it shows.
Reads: 99 %
